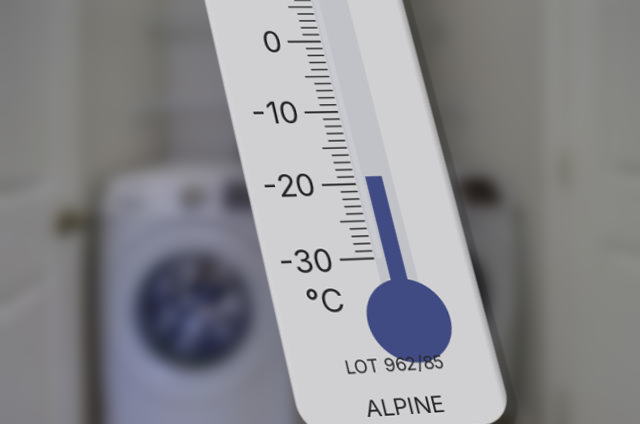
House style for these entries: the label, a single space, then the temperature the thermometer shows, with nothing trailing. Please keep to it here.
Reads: -19 °C
